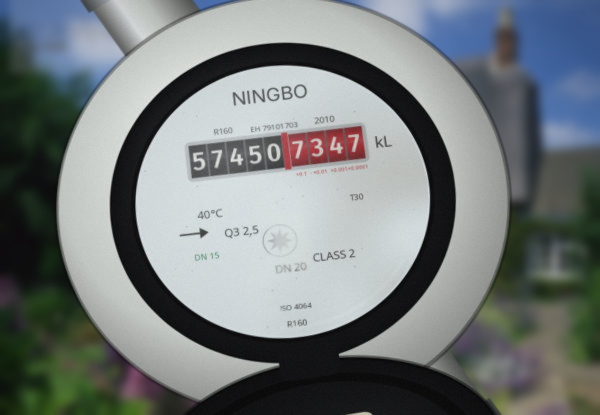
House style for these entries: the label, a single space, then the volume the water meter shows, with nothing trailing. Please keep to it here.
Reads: 57450.7347 kL
